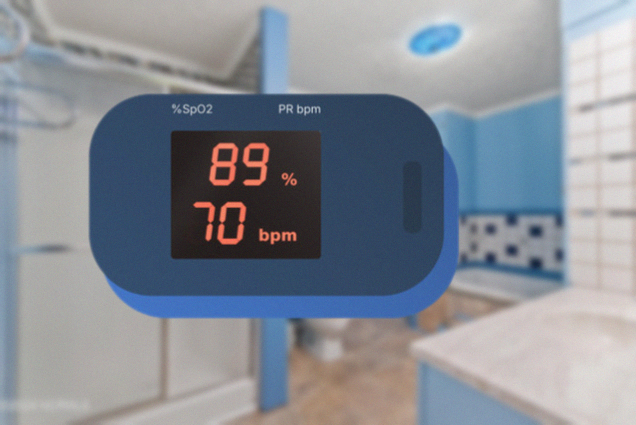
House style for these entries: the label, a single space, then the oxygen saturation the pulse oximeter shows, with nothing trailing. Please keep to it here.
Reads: 89 %
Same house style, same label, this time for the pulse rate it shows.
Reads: 70 bpm
